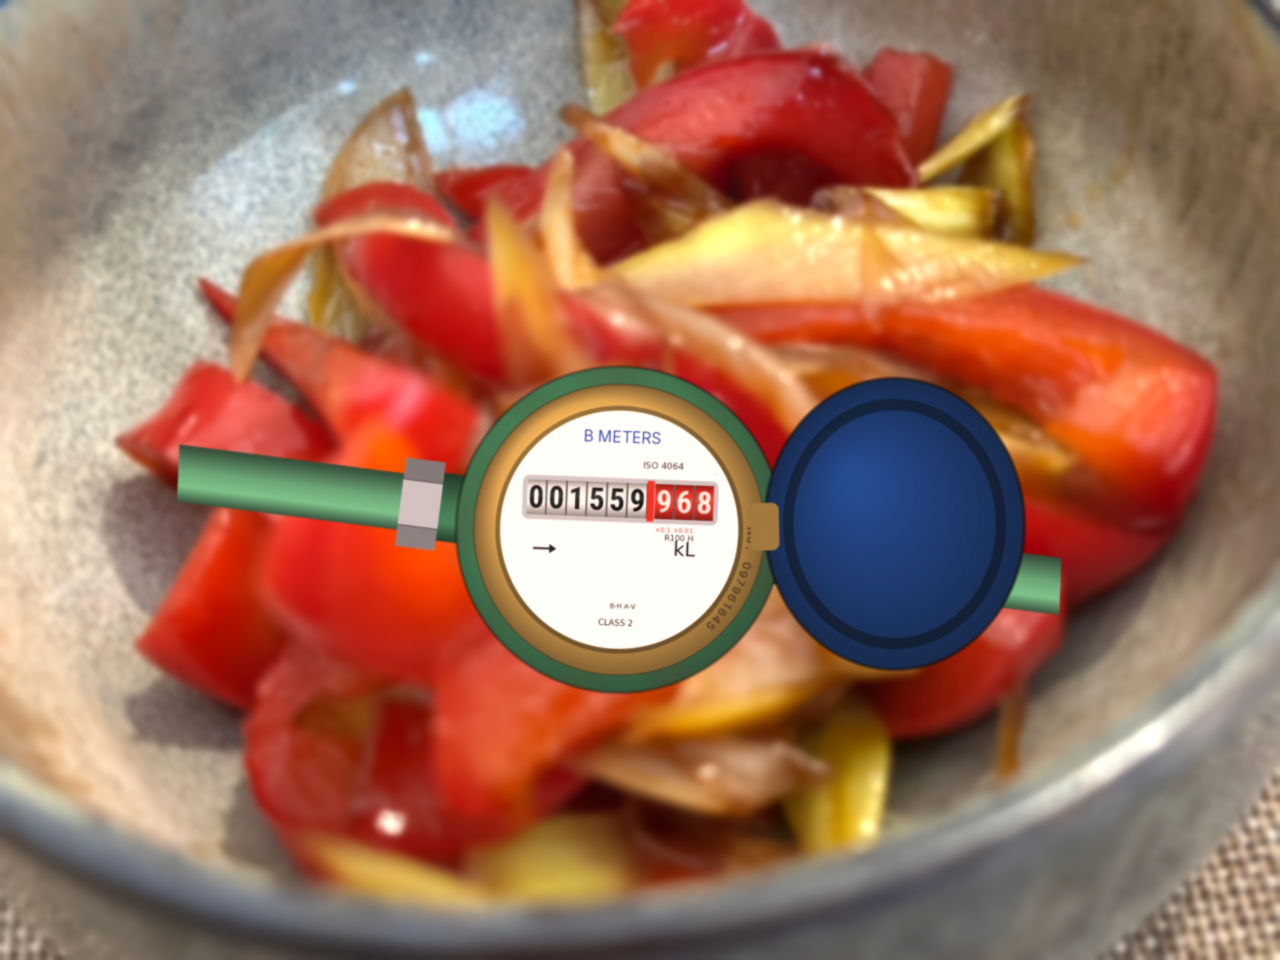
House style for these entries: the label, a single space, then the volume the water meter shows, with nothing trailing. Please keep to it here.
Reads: 1559.968 kL
